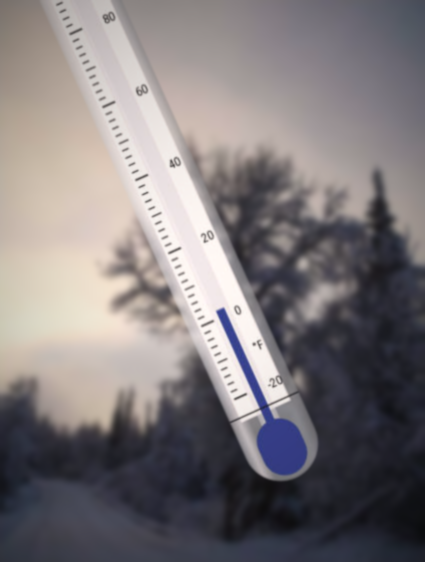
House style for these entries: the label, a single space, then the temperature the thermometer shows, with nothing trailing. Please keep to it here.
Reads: 2 °F
